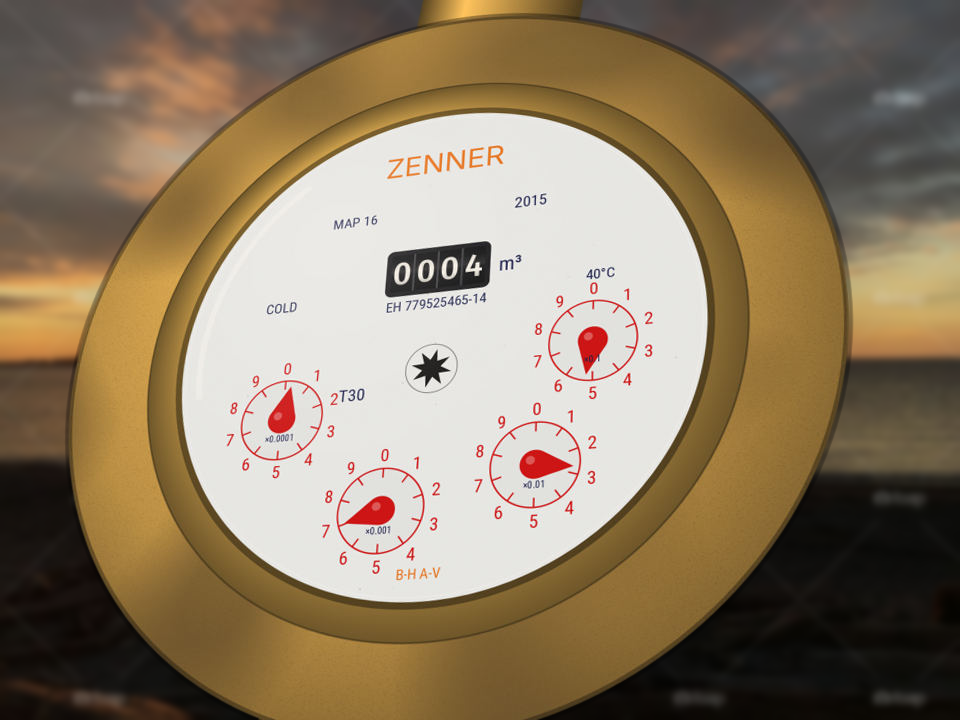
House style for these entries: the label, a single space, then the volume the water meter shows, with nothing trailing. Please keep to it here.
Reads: 4.5270 m³
